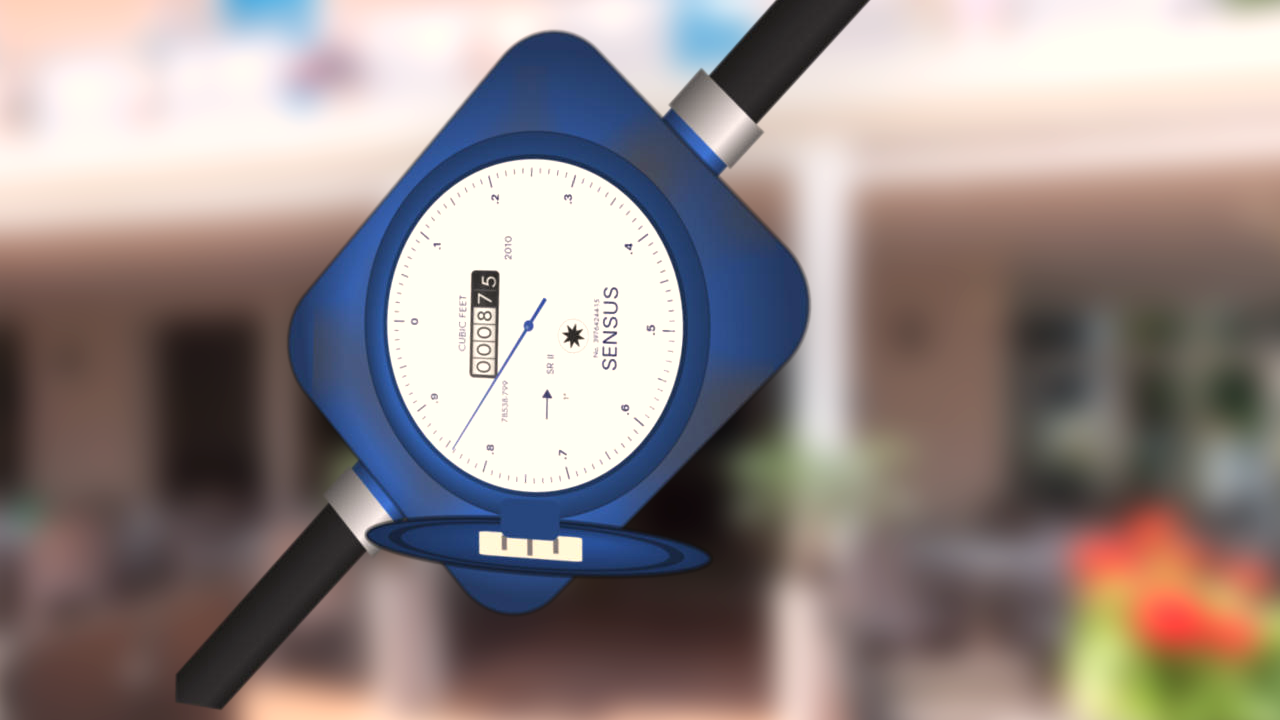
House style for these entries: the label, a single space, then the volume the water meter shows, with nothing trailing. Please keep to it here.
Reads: 874.84 ft³
